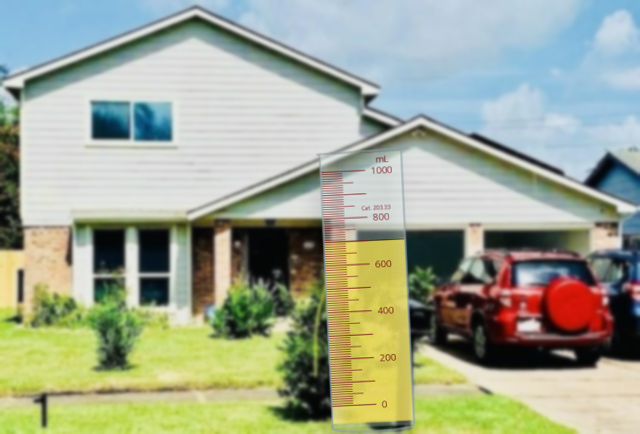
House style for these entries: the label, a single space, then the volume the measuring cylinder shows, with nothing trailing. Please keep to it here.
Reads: 700 mL
